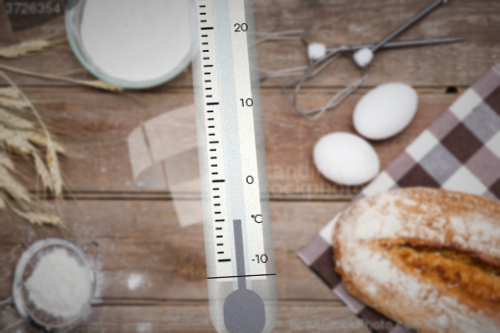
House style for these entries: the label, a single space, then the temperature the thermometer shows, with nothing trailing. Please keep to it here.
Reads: -5 °C
